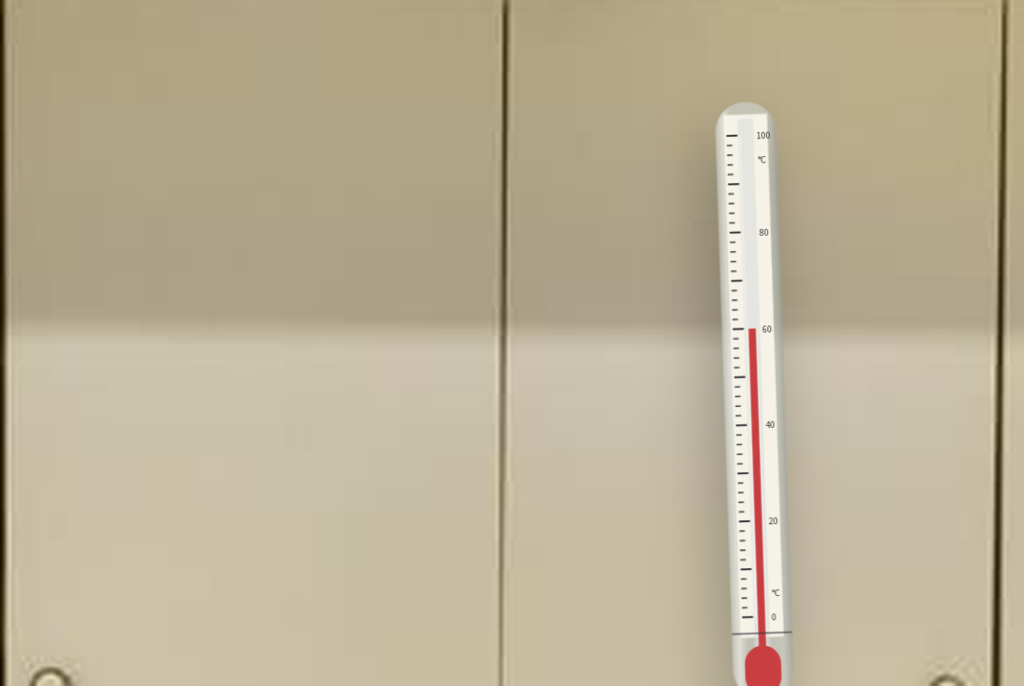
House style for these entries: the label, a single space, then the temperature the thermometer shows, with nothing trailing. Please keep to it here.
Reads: 60 °C
